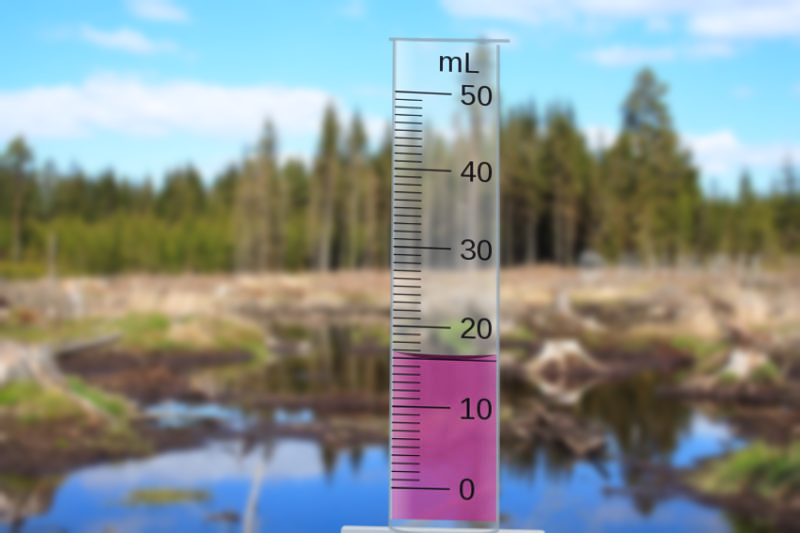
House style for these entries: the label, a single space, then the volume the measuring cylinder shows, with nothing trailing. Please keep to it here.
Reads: 16 mL
